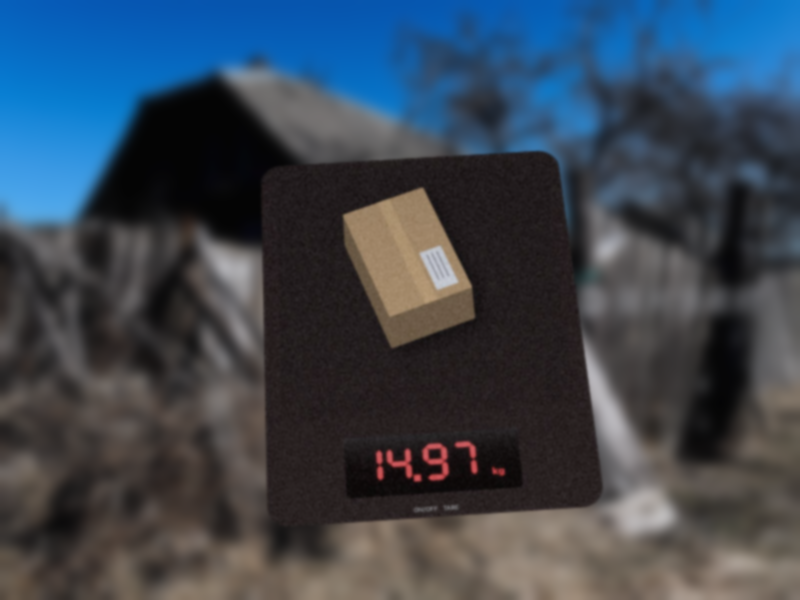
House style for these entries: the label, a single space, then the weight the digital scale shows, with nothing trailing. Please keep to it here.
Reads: 14.97 kg
